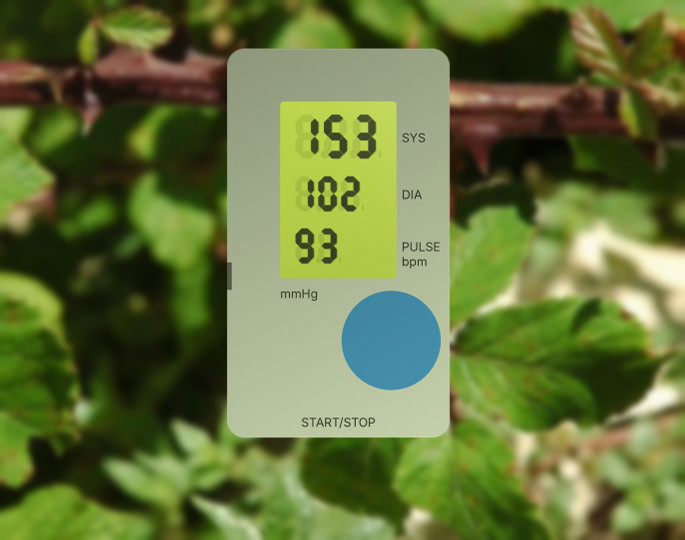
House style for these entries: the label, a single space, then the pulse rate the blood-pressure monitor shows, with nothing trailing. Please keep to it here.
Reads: 93 bpm
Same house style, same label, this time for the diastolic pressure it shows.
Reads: 102 mmHg
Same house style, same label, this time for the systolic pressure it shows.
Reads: 153 mmHg
